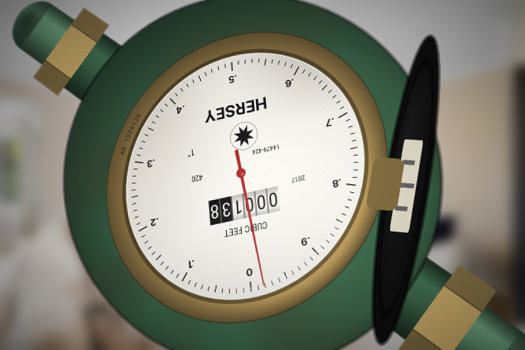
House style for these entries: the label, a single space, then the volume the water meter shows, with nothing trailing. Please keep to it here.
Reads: 137.98 ft³
